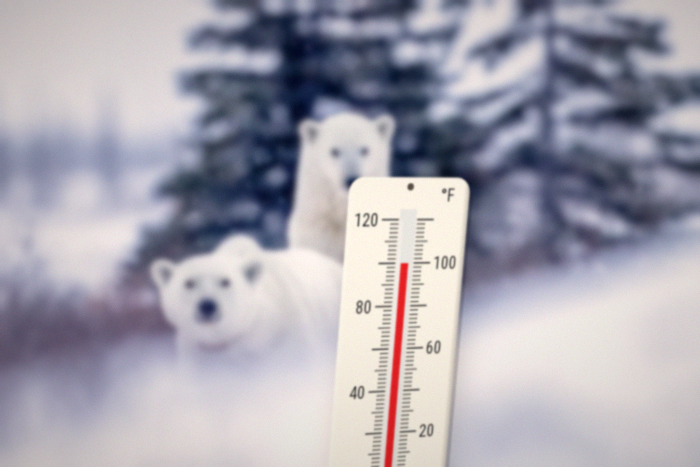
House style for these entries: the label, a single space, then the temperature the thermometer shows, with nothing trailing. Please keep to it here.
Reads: 100 °F
